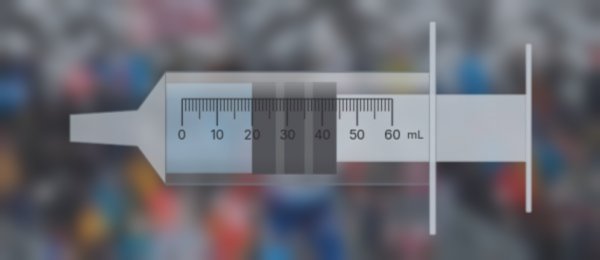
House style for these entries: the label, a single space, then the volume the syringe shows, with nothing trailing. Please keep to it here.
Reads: 20 mL
